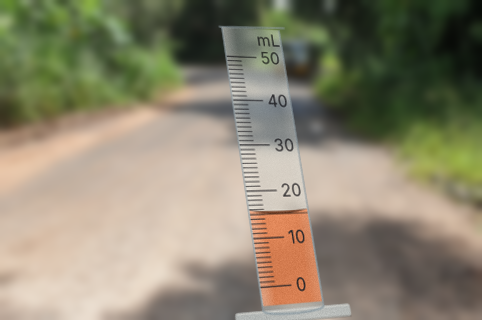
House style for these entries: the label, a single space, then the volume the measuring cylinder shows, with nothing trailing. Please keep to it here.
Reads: 15 mL
